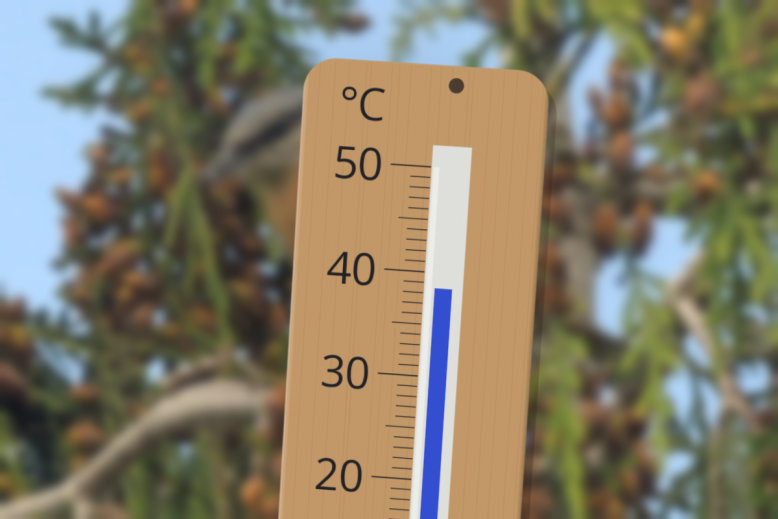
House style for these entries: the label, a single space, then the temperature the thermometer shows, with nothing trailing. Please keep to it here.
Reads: 38.5 °C
